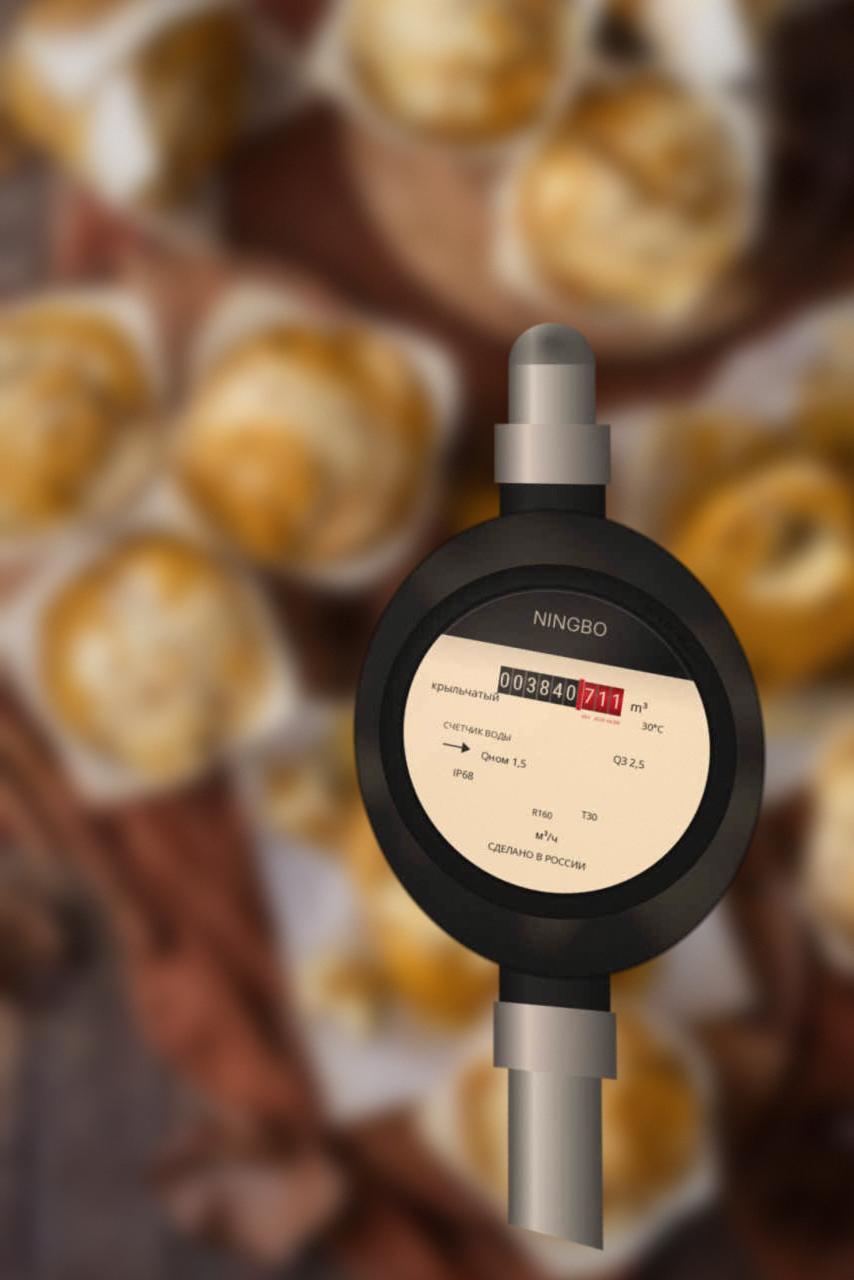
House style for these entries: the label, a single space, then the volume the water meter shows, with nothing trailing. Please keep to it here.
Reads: 3840.711 m³
